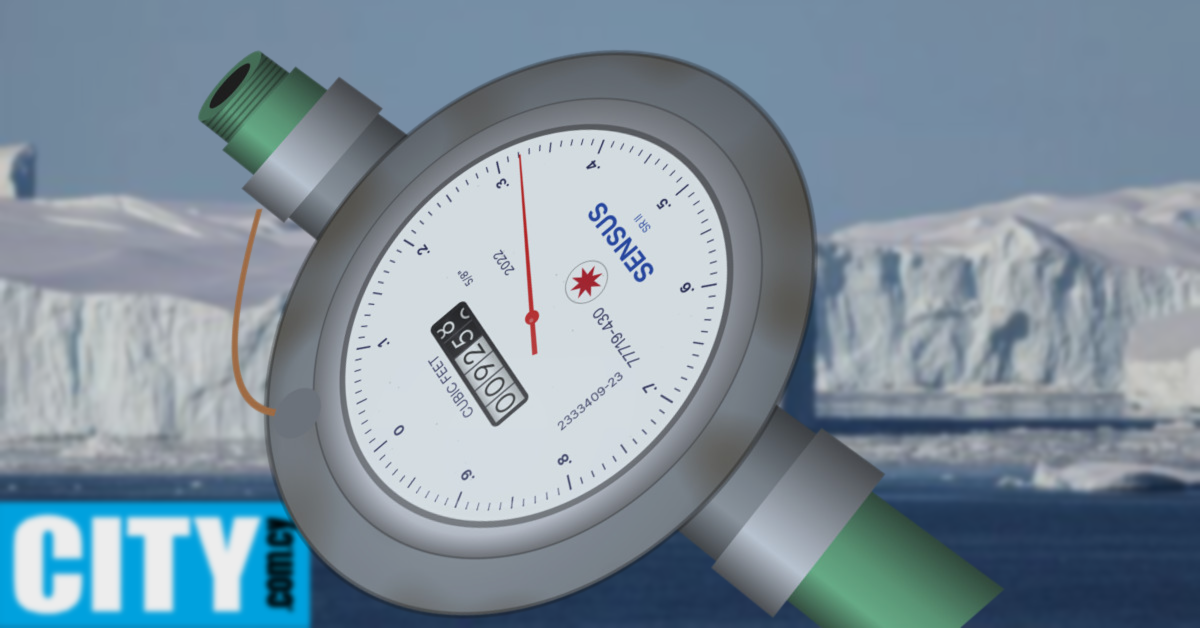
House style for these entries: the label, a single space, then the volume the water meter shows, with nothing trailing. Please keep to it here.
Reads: 9258.32 ft³
